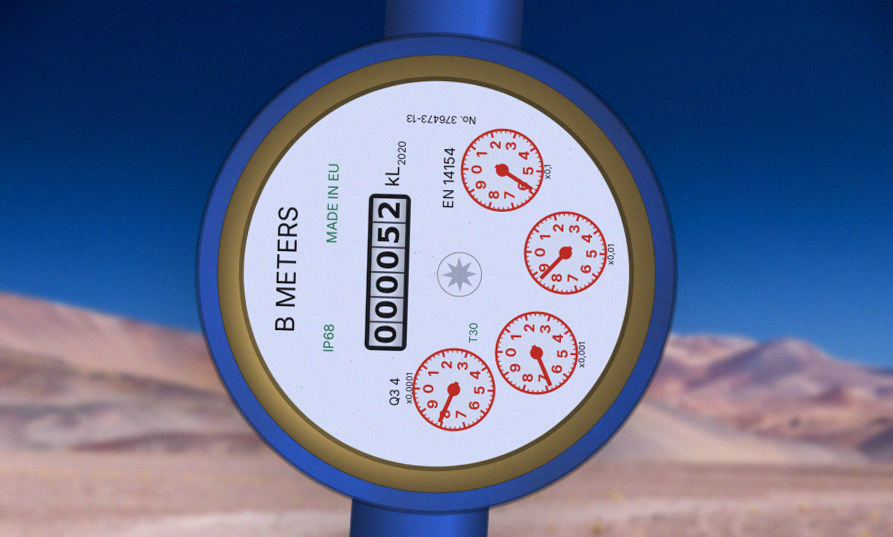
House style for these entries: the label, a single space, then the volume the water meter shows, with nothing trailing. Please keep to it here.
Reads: 52.5868 kL
